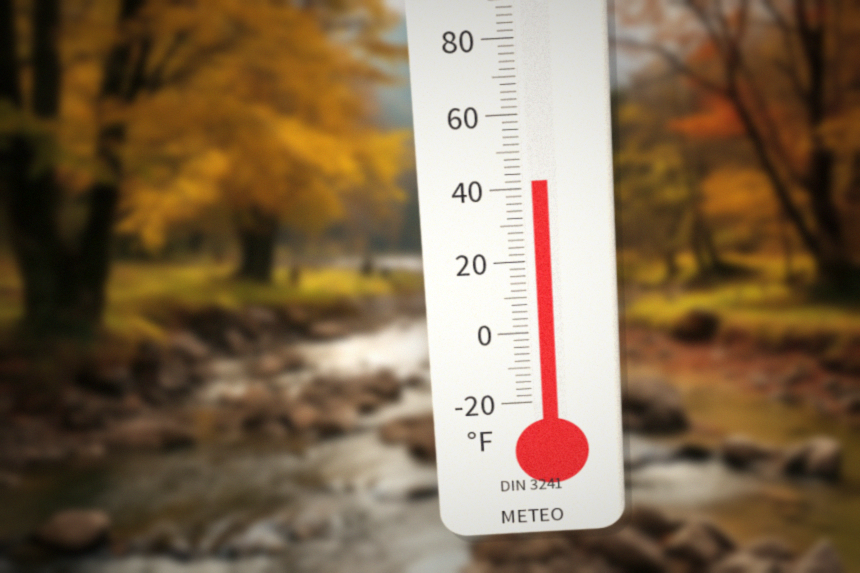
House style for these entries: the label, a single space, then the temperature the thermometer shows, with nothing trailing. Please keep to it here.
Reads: 42 °F
